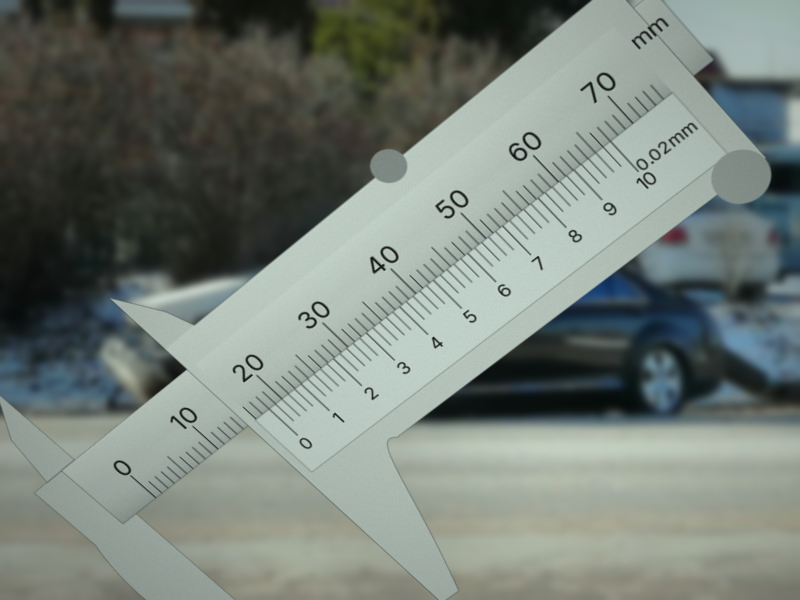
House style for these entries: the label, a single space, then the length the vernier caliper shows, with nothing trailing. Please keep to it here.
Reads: 18.0 mm
